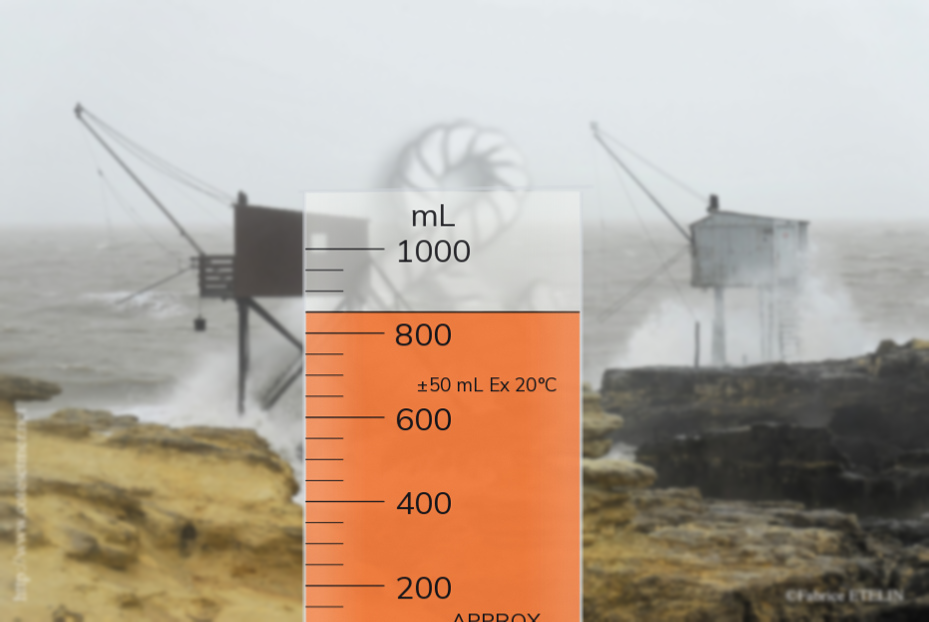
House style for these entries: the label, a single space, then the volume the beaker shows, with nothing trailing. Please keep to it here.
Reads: 850 mL
